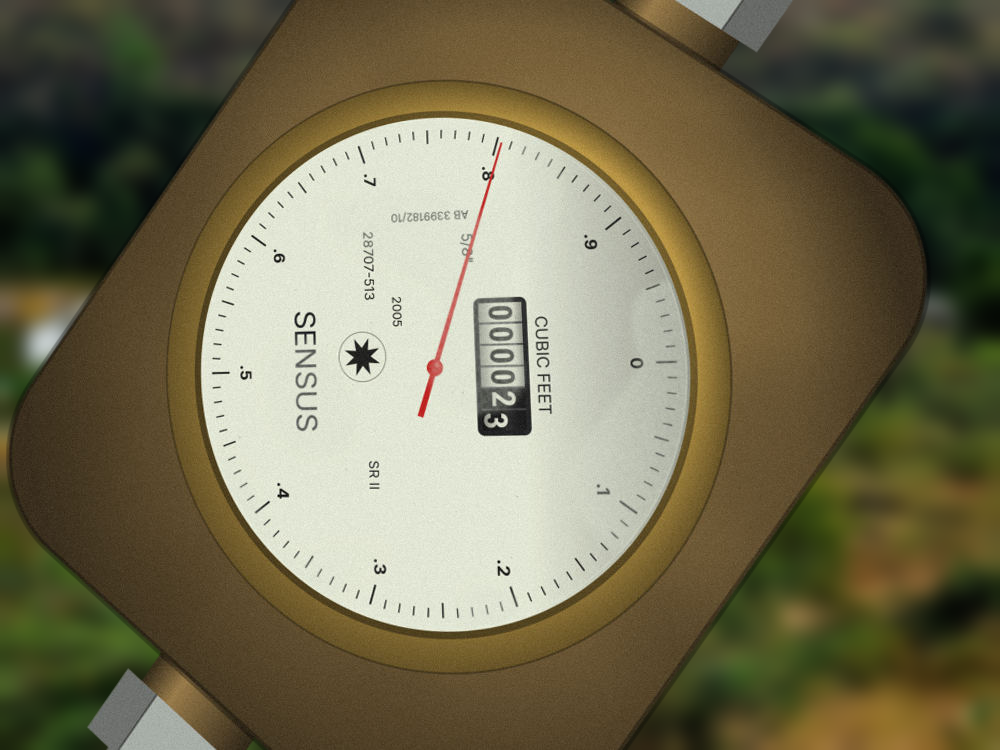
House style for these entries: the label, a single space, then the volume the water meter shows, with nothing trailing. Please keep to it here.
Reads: 22.80 ft³
